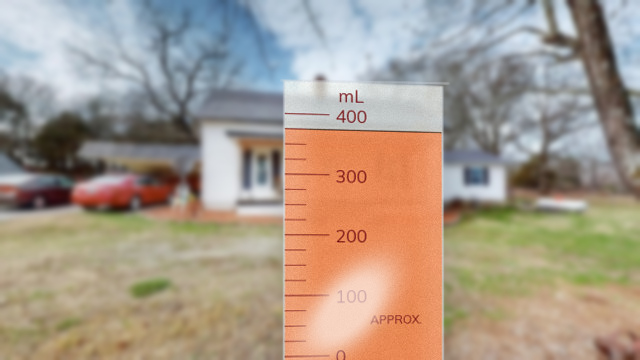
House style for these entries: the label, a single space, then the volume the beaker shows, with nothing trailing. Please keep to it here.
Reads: 375 mL
